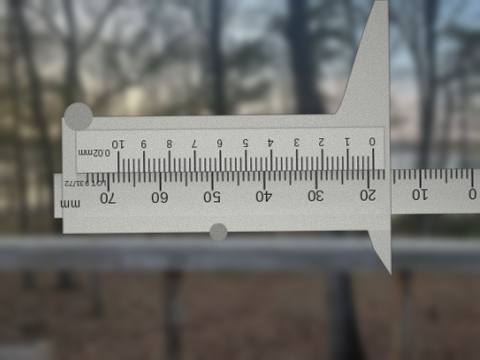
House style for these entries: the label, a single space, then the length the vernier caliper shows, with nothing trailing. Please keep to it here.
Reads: 19.0 mm
